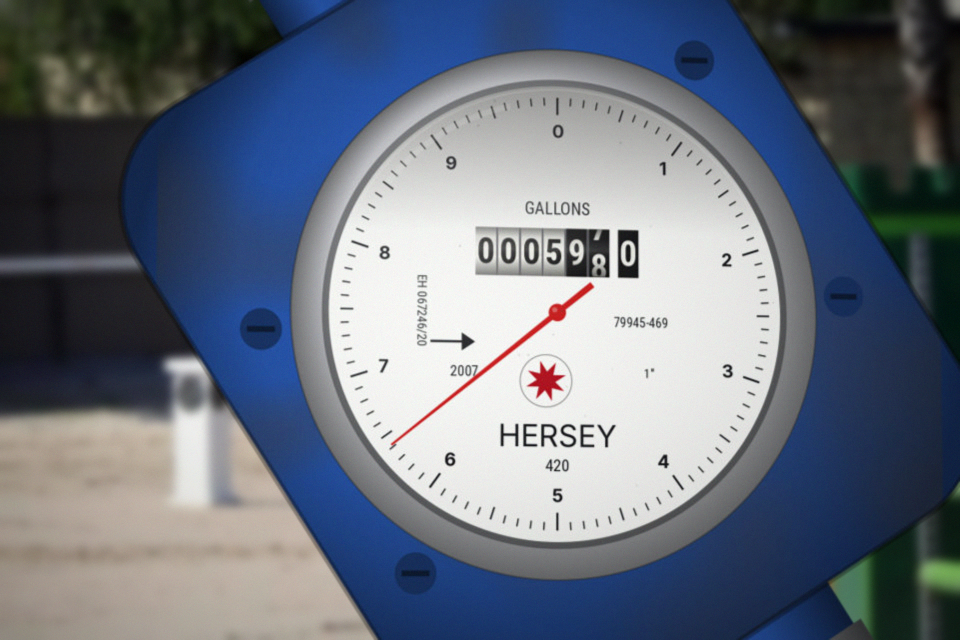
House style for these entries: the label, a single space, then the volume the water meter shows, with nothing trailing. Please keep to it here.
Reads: 5976.4 gal
